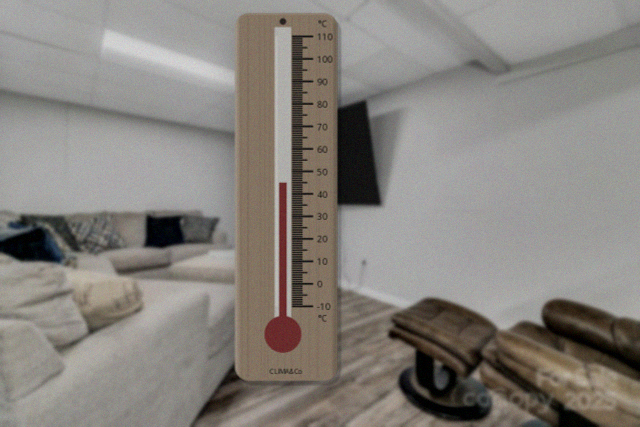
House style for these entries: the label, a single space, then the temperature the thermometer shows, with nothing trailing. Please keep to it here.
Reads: 45 °C
